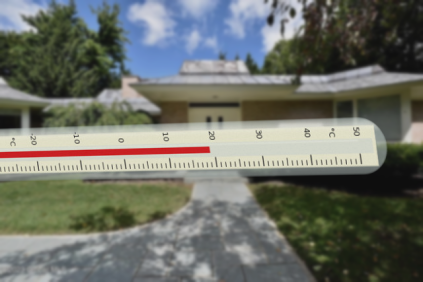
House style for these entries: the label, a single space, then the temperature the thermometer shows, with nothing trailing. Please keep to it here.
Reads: 19 °C
